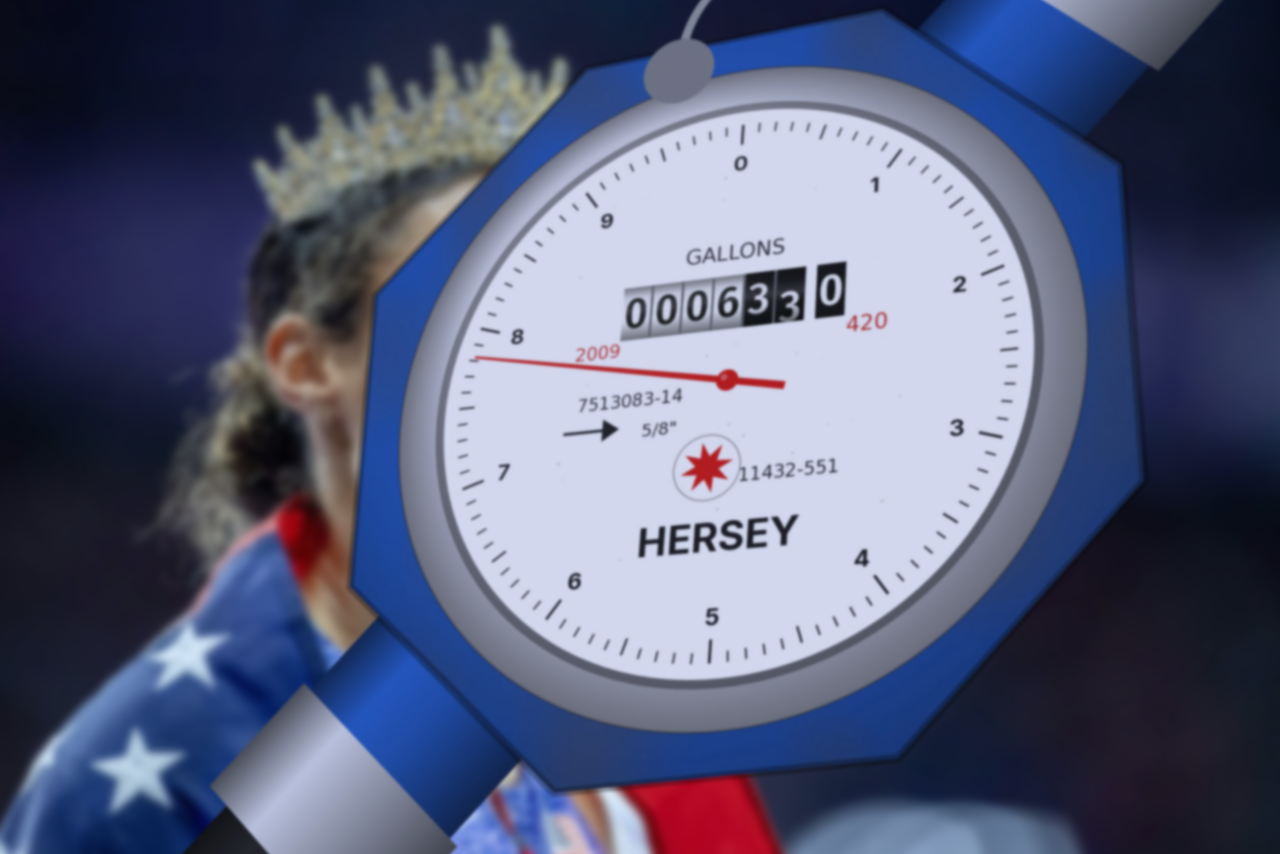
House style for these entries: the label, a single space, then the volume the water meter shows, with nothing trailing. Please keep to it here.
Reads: 6327.8 gal
